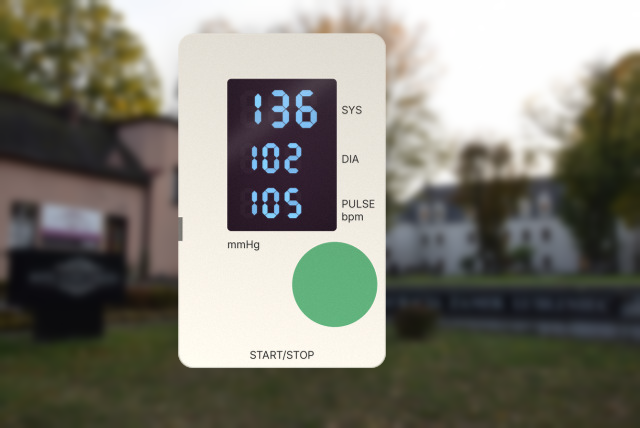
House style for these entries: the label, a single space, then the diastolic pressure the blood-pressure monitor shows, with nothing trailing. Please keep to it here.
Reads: 102 mmHg
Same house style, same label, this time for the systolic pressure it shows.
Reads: 136 mmHg
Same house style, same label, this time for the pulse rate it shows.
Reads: 105 bpm
